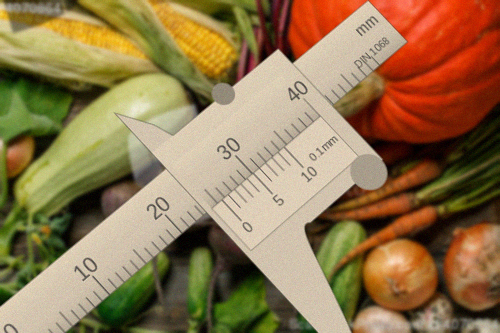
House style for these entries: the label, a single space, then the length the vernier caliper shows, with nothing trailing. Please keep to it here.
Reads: 25.6 mm
